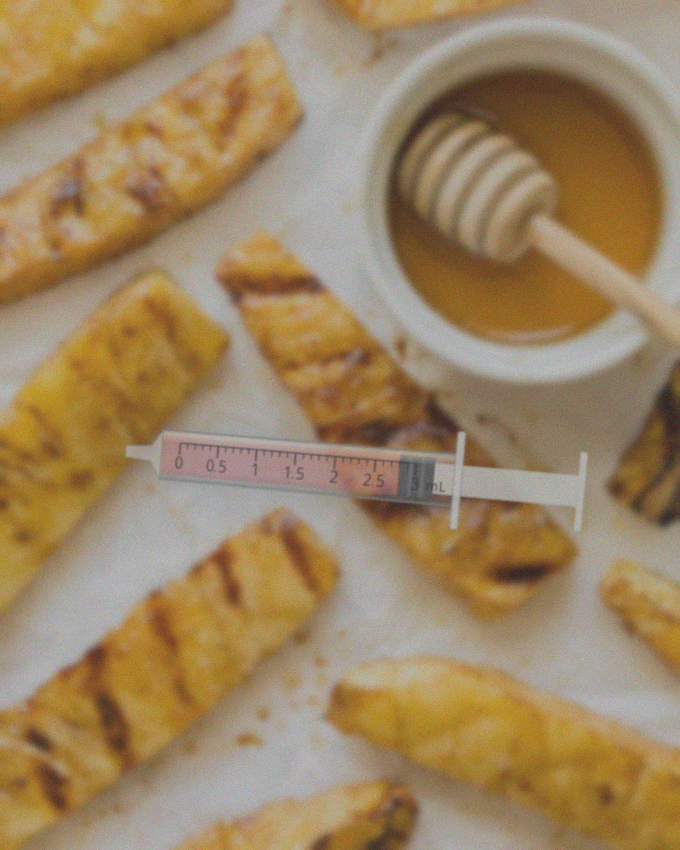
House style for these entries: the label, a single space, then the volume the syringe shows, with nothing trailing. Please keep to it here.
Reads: 2.8 mL
